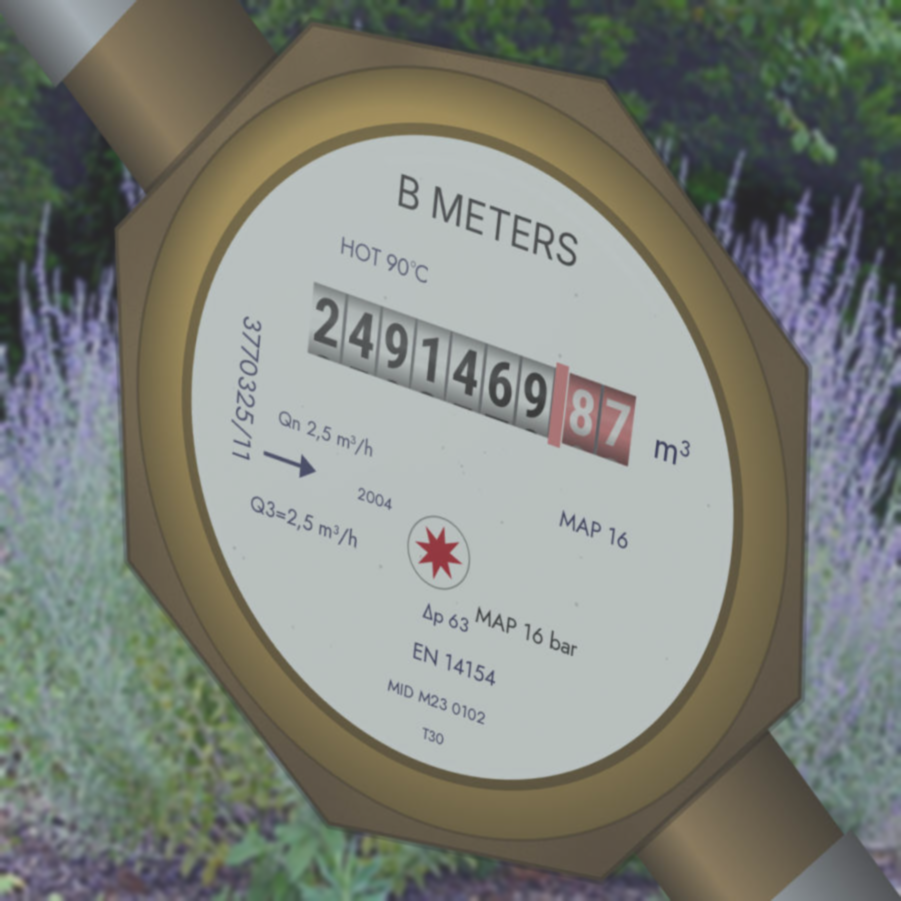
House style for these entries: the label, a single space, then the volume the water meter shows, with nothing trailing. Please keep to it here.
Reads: 2491469.87 m³
